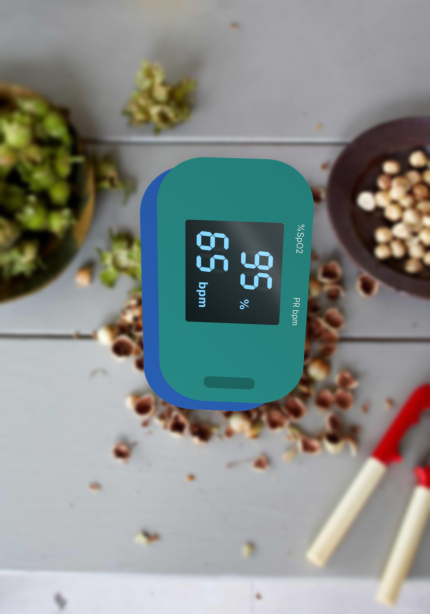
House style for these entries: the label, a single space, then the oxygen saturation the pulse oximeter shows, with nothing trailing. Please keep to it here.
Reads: 95 %
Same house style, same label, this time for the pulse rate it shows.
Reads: 65 bpm
